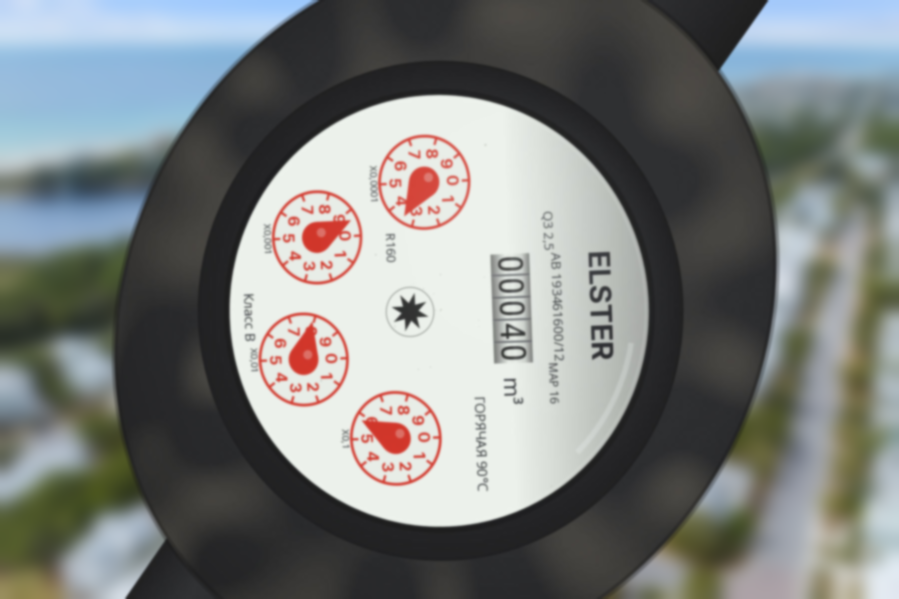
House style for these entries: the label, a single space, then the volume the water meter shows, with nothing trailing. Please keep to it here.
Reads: 40.5793 m³
